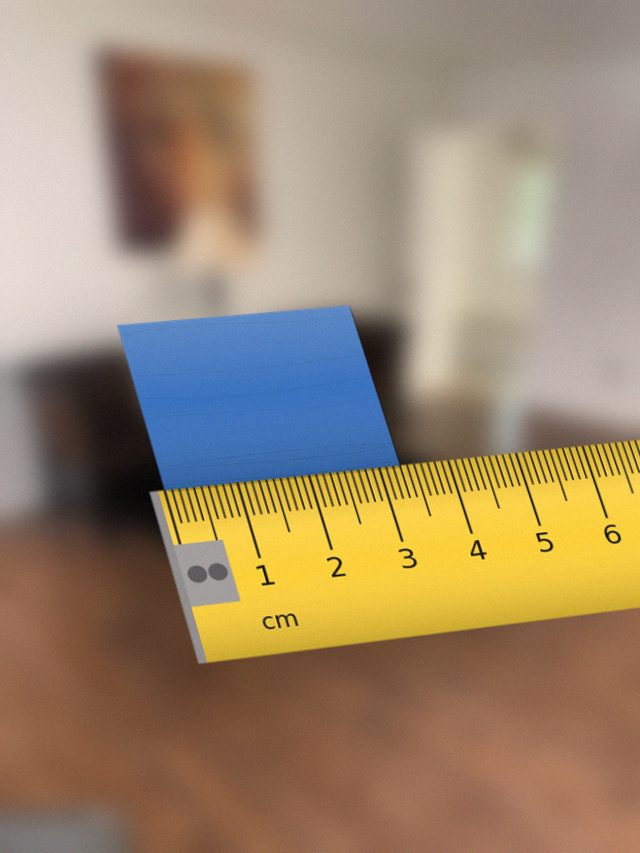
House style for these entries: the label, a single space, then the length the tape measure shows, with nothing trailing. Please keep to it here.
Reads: 3.3 cm
